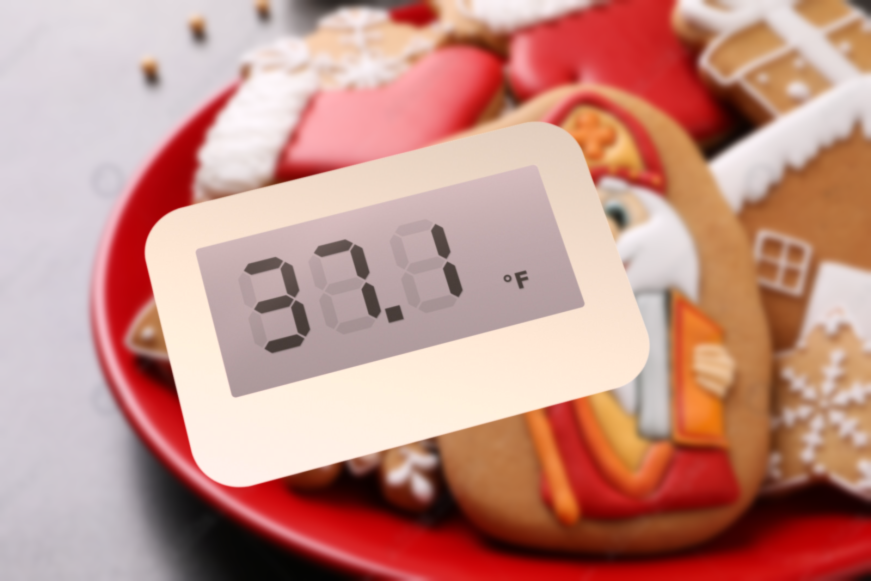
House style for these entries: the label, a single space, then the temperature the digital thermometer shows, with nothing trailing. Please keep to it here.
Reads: 37.1 °F
